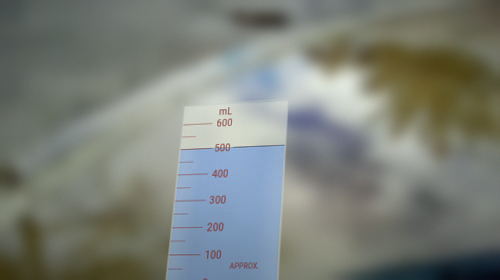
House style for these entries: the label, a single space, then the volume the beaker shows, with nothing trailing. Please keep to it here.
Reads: 500 mL
